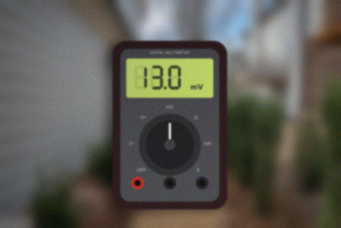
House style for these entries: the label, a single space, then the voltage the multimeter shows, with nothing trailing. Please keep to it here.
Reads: 13.0 mV
